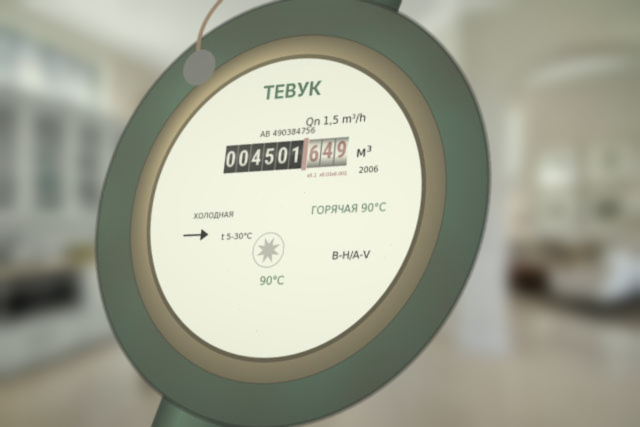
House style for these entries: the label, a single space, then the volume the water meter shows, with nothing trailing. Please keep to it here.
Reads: 4501.649 m³
